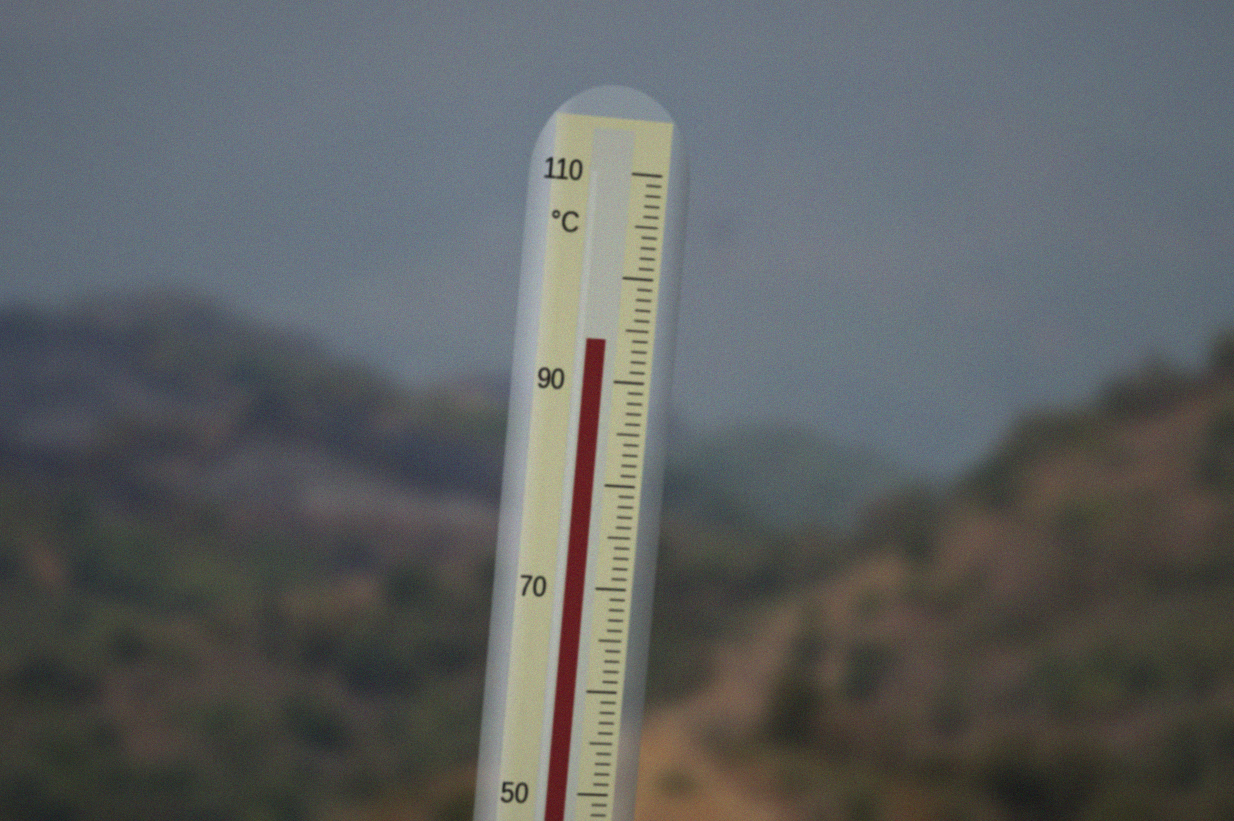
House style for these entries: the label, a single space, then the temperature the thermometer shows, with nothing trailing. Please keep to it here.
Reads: 94 °C
